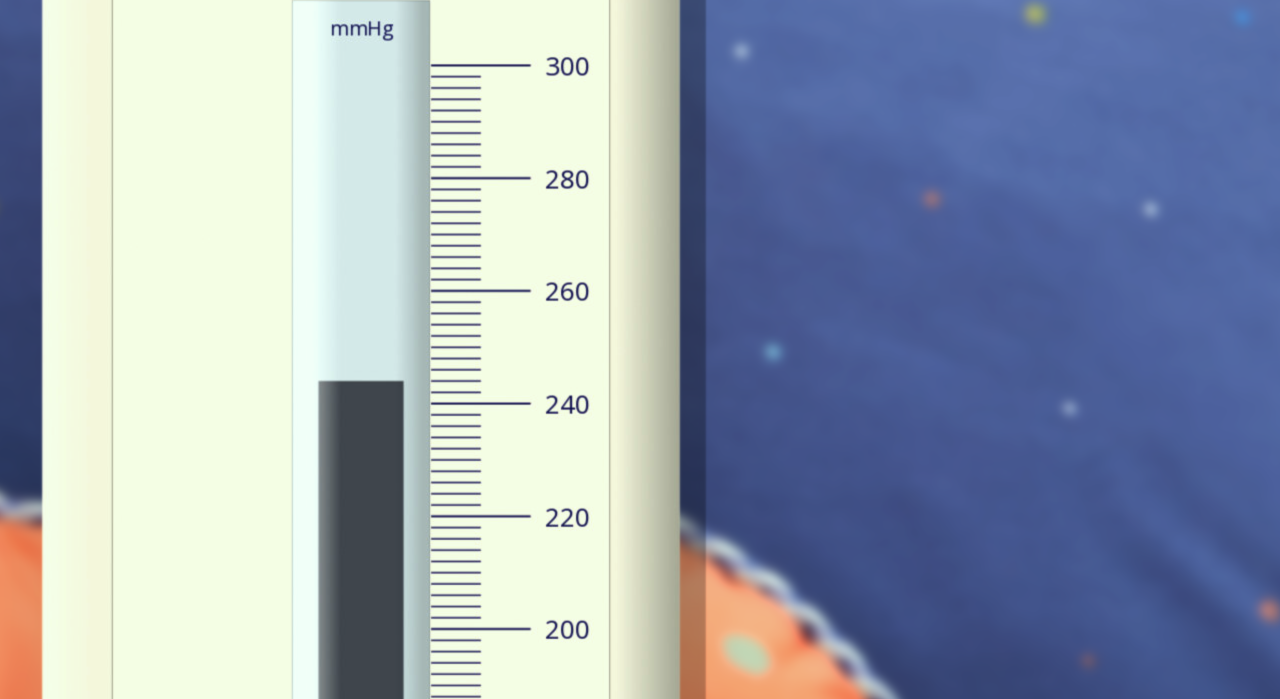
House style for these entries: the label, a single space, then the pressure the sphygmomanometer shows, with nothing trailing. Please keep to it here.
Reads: 244 mmHg
